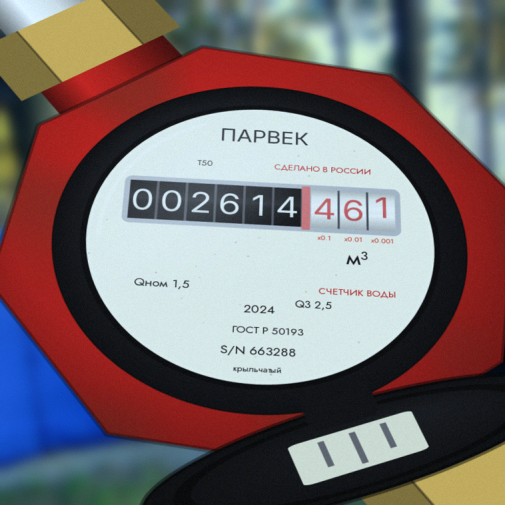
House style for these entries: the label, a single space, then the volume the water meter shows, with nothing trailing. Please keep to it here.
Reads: 2614.461 m³
